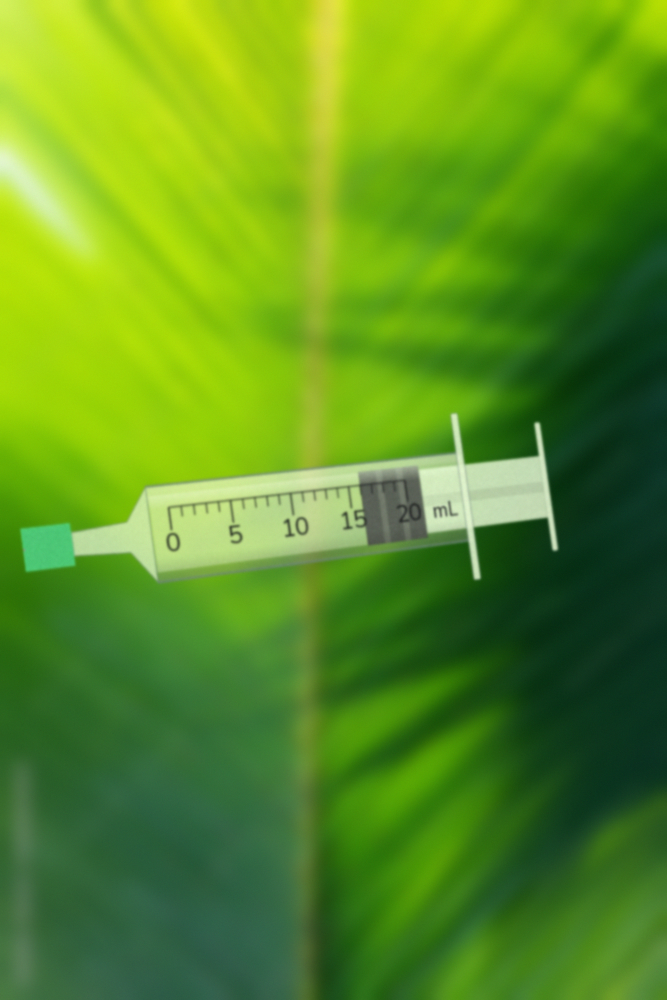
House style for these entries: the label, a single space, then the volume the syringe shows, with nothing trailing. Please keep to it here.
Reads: 16 mL
